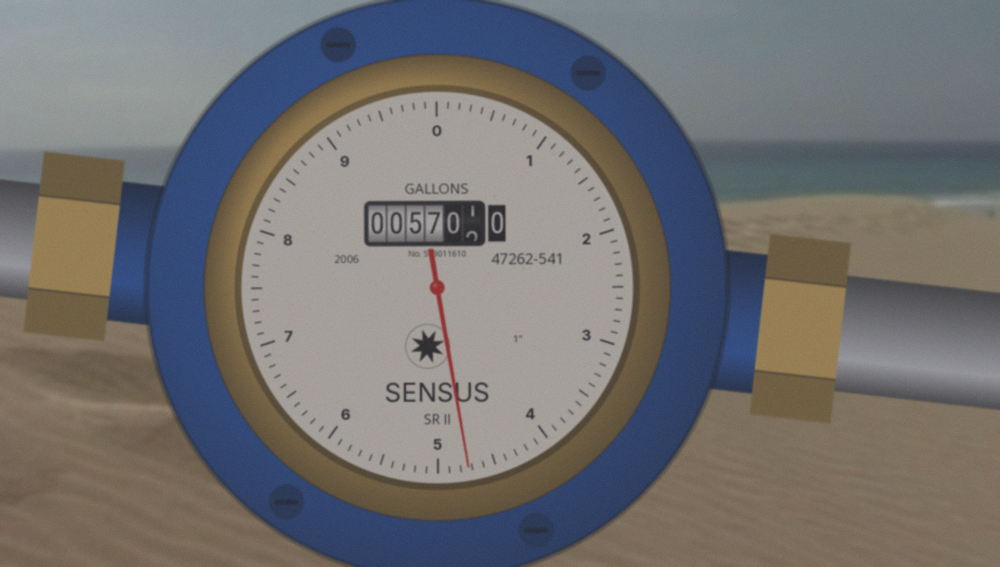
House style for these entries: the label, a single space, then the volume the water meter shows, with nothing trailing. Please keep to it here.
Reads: 57014.7 gal
